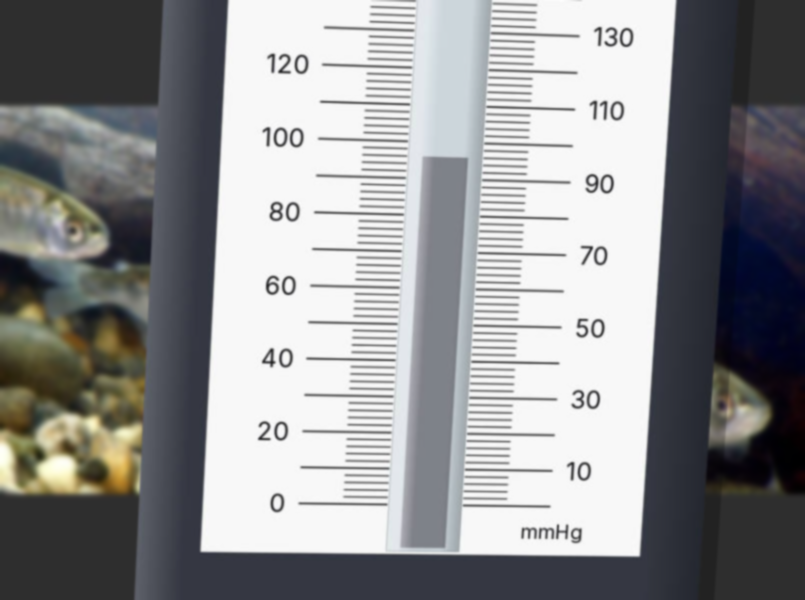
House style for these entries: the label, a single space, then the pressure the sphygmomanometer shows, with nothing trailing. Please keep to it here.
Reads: 96 mmHg
